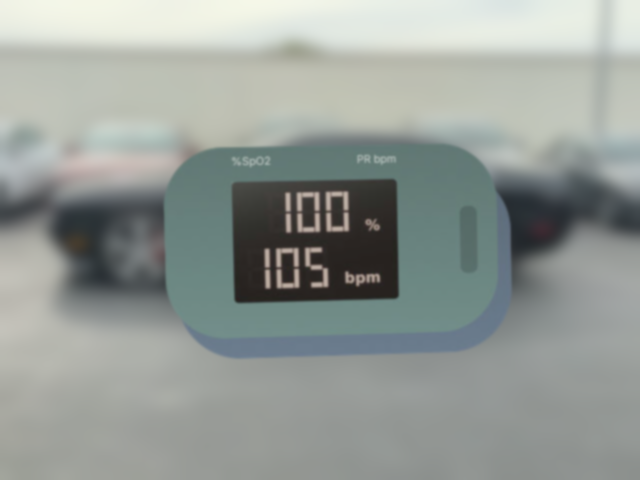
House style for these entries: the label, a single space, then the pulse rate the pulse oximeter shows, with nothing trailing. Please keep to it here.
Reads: 105 bpm
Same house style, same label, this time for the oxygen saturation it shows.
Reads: 100 %
